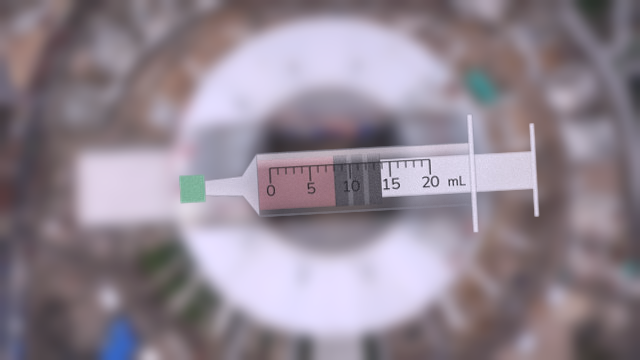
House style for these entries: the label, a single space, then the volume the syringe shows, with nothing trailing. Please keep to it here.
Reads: 8 mL
